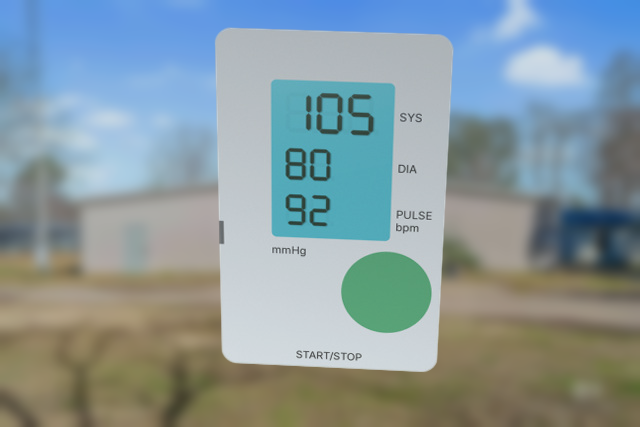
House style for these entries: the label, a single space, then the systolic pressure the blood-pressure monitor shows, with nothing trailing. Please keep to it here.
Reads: 105 mmHg
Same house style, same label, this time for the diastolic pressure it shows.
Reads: 80 mmHg
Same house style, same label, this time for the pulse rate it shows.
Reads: 92 bpm
